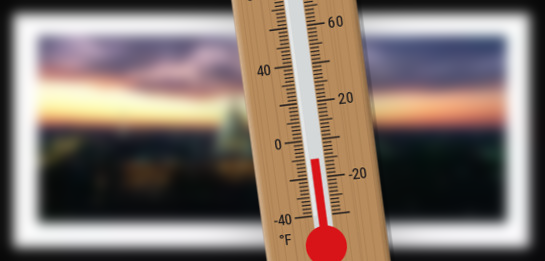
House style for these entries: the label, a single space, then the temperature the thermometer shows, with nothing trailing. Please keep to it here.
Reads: -10 °F
